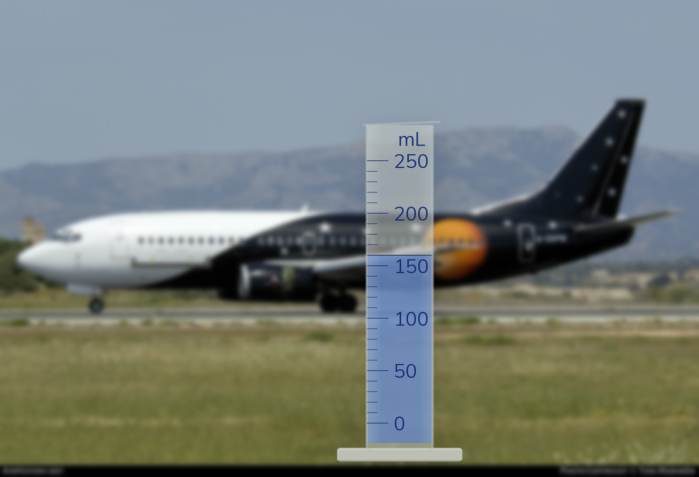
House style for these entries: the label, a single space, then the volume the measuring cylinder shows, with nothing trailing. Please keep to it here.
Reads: 160 mL
